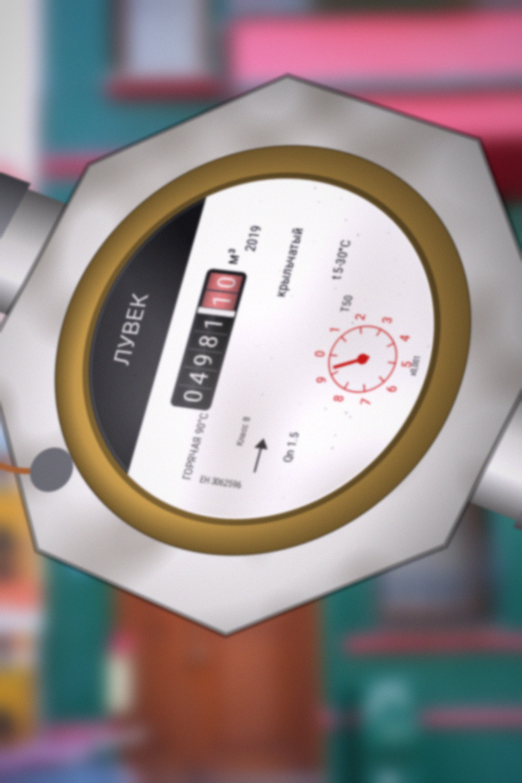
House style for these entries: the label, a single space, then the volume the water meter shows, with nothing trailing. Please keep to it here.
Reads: 4981.099 m³
